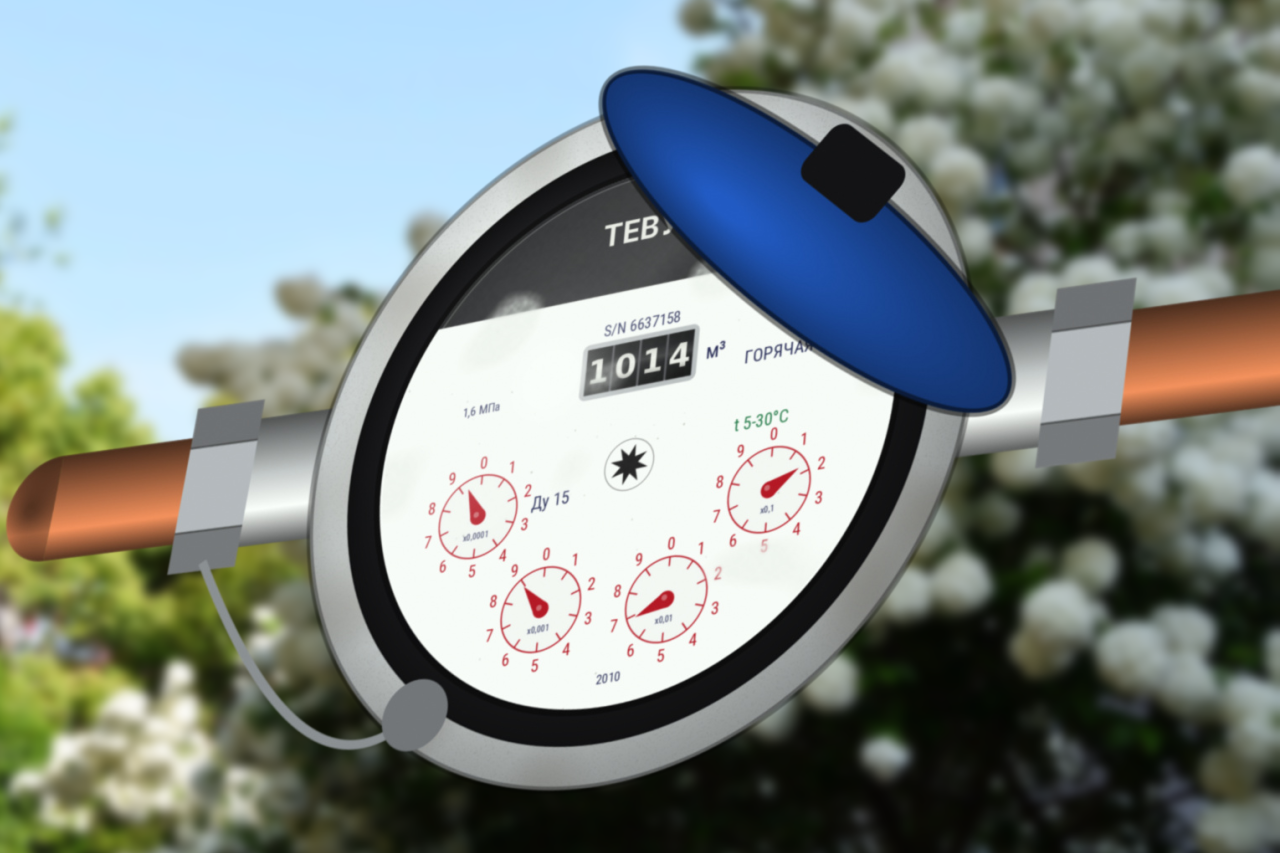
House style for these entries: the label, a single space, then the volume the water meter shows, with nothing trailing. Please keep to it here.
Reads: 1014.1689 m³
